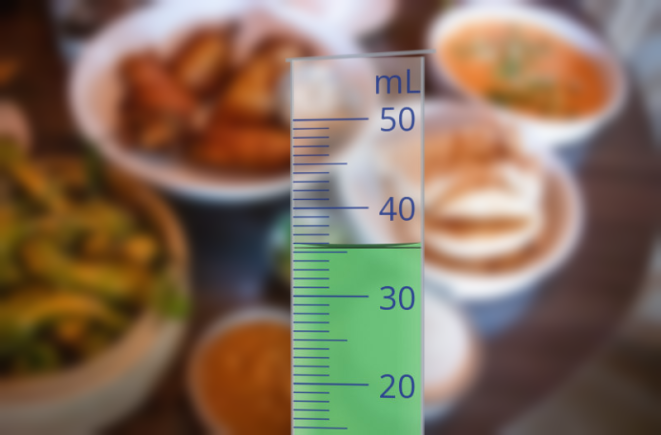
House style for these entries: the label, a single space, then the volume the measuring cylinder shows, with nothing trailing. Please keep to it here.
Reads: 35.5 mL
